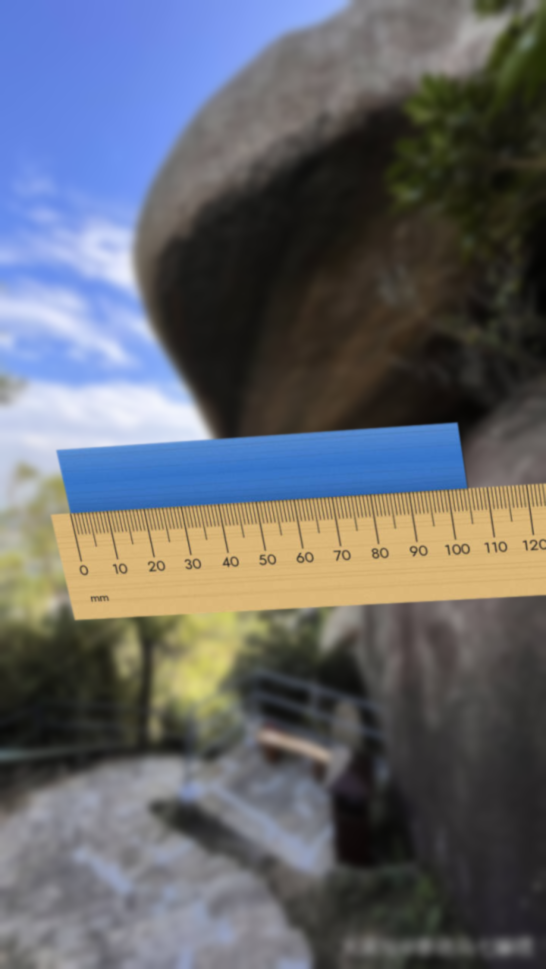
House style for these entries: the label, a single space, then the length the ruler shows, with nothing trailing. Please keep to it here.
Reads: 105 mm
